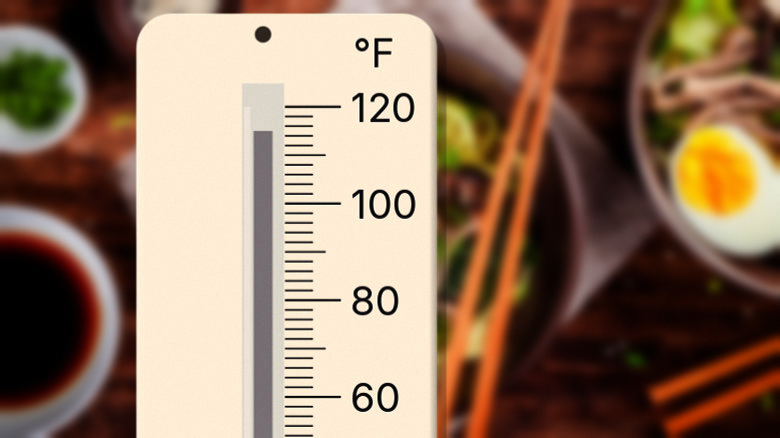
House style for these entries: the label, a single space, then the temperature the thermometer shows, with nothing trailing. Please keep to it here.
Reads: 115 °F
